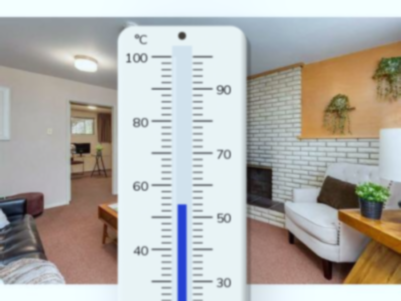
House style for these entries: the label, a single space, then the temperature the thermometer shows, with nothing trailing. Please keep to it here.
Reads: 54 °C
